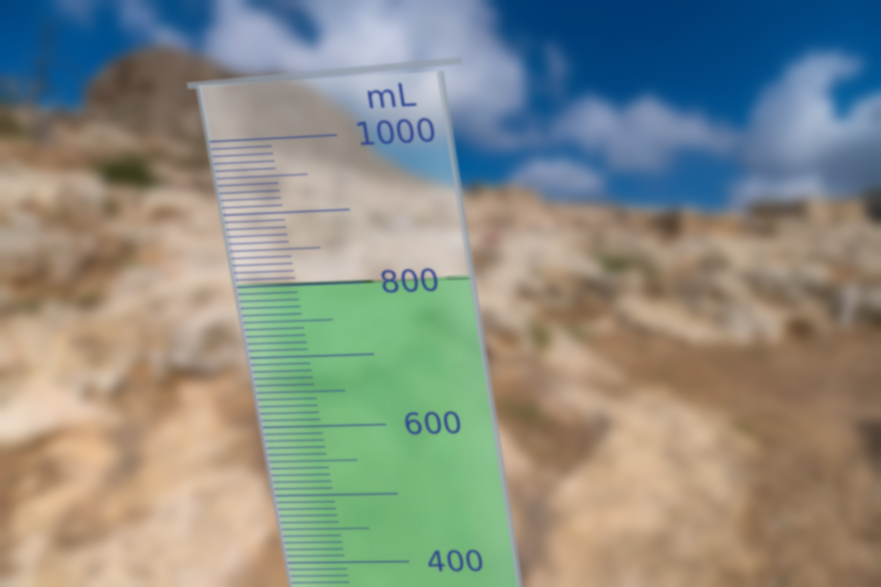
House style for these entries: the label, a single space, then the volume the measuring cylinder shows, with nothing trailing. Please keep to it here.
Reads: 800 mL
